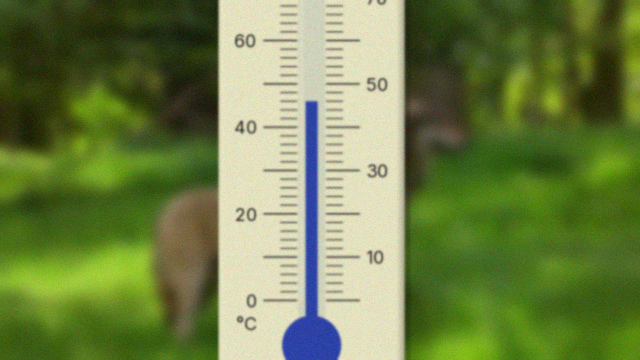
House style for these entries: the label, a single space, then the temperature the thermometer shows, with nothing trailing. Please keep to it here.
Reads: 46 °C
